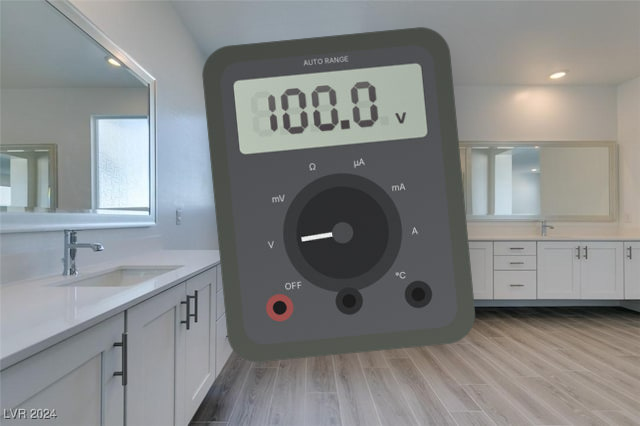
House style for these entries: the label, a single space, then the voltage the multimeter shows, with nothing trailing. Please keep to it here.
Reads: 100.0 V
